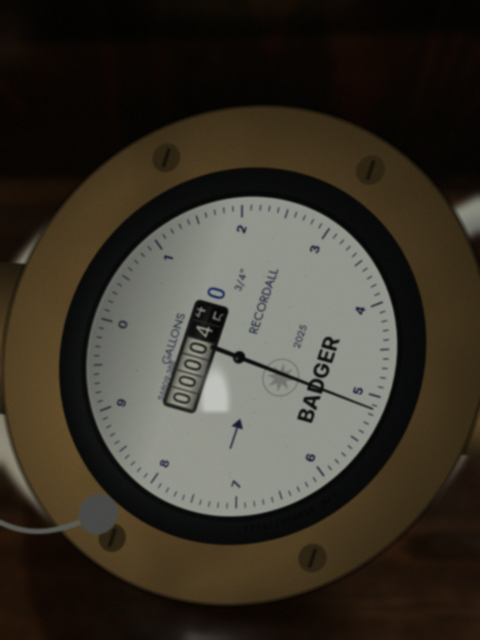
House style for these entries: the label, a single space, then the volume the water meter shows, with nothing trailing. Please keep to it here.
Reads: 445.1 gal
